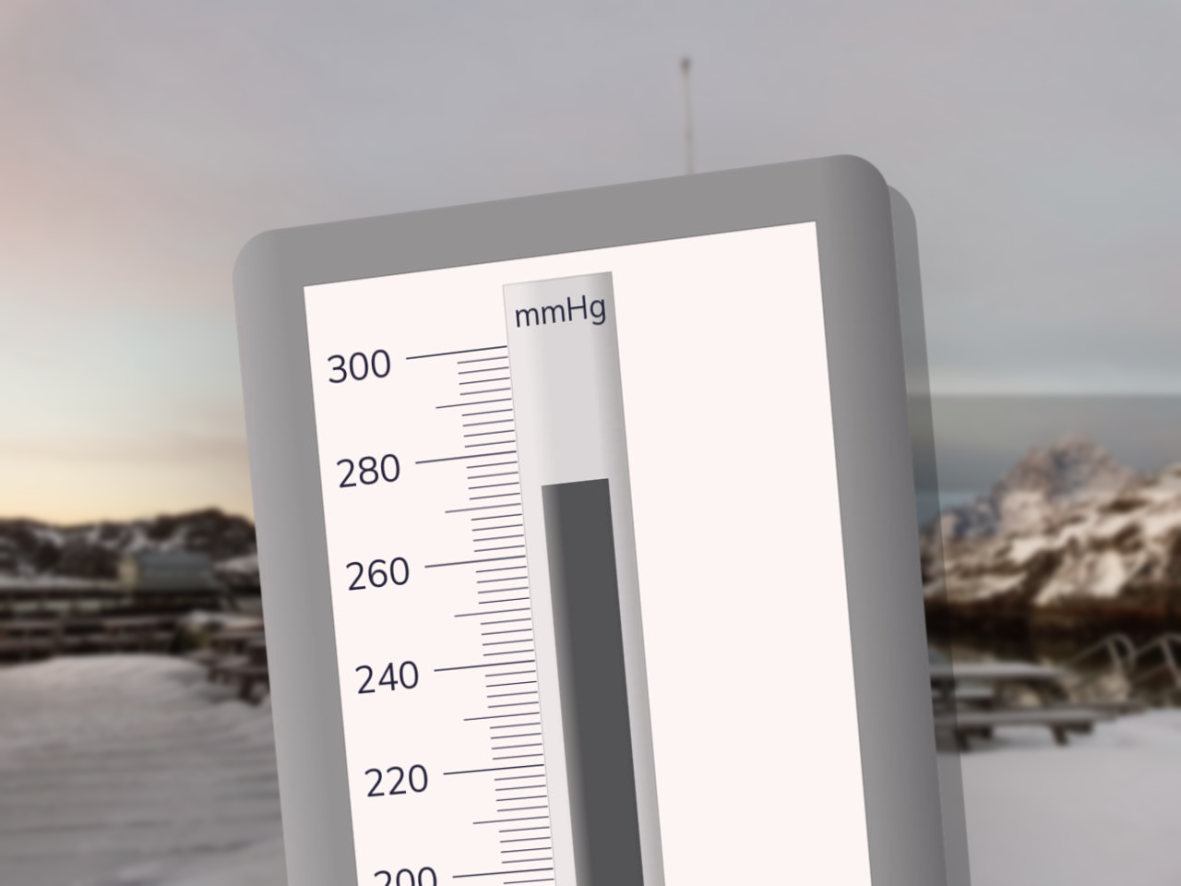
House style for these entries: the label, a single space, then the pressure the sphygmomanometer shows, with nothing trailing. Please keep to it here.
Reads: 273 mmHg
